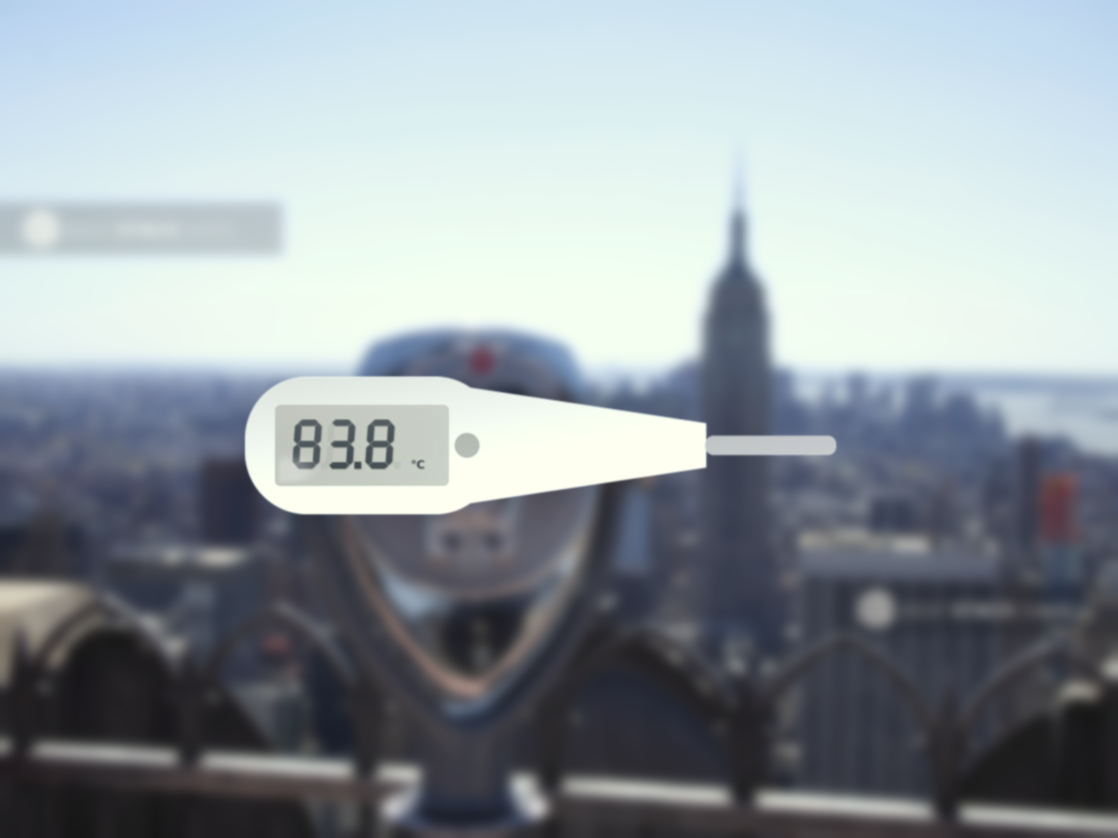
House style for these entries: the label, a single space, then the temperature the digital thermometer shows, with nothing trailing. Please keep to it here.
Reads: 83.8 °C
